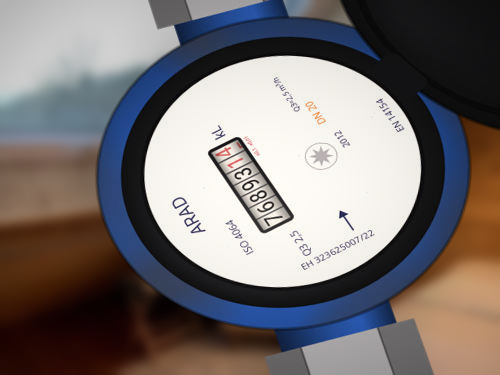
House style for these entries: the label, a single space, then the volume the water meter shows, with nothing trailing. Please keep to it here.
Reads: 76893.14 kL
